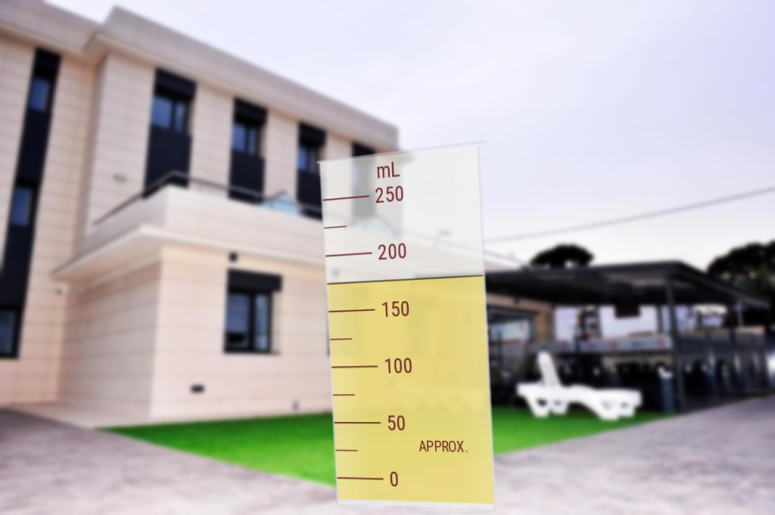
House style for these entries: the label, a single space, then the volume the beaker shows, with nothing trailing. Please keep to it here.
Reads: 175 mL
